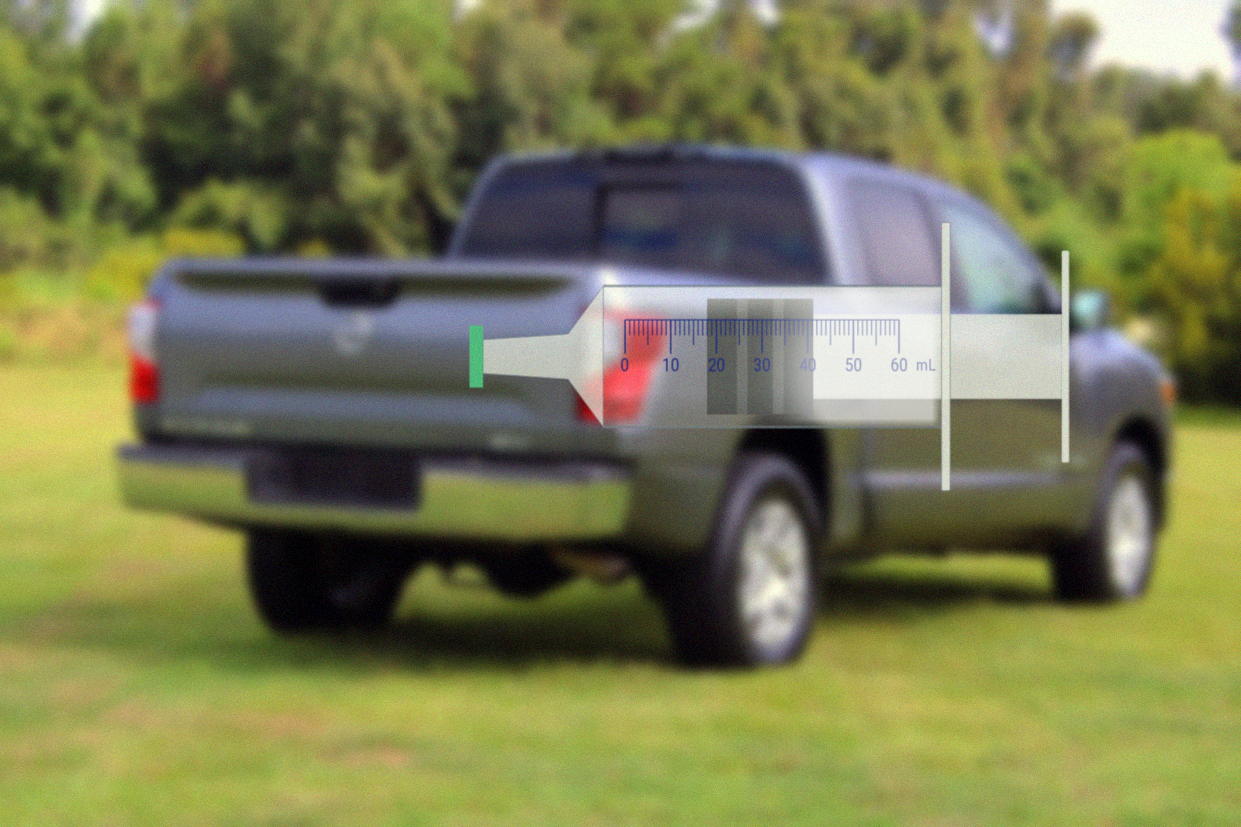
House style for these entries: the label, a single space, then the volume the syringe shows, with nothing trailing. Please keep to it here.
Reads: 18 mL
